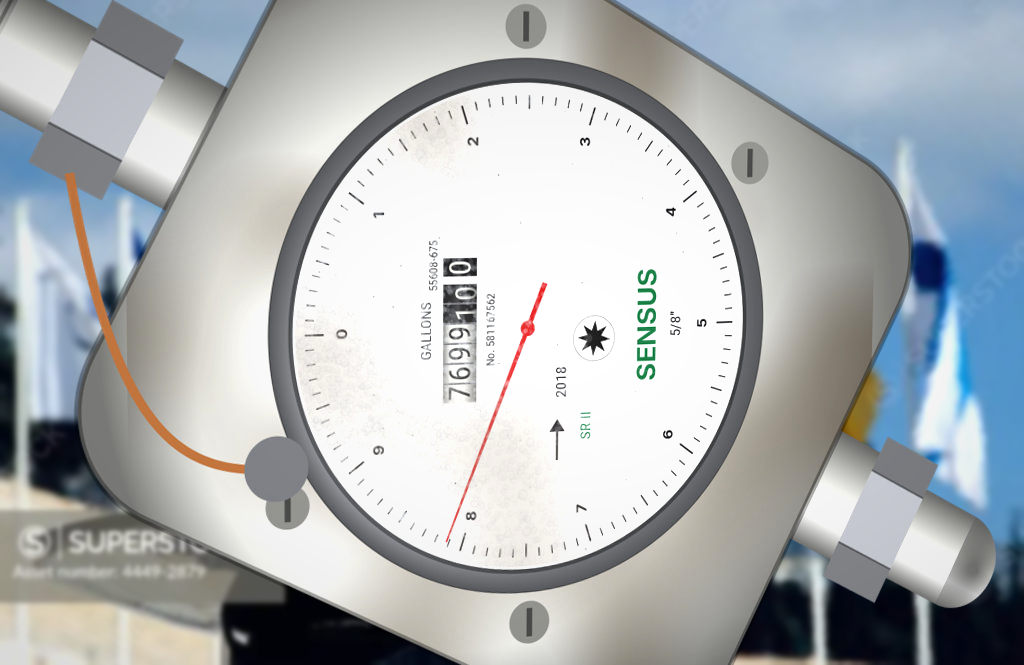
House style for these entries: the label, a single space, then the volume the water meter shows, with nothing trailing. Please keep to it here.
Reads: 7699098.1 gal
